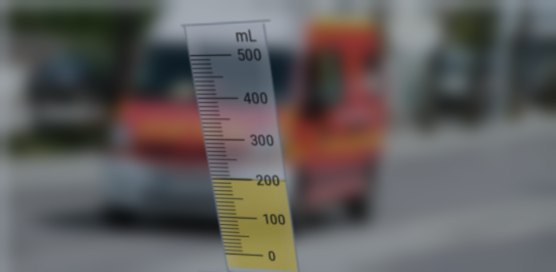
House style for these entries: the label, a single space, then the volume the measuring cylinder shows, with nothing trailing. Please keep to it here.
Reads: 200 mL
